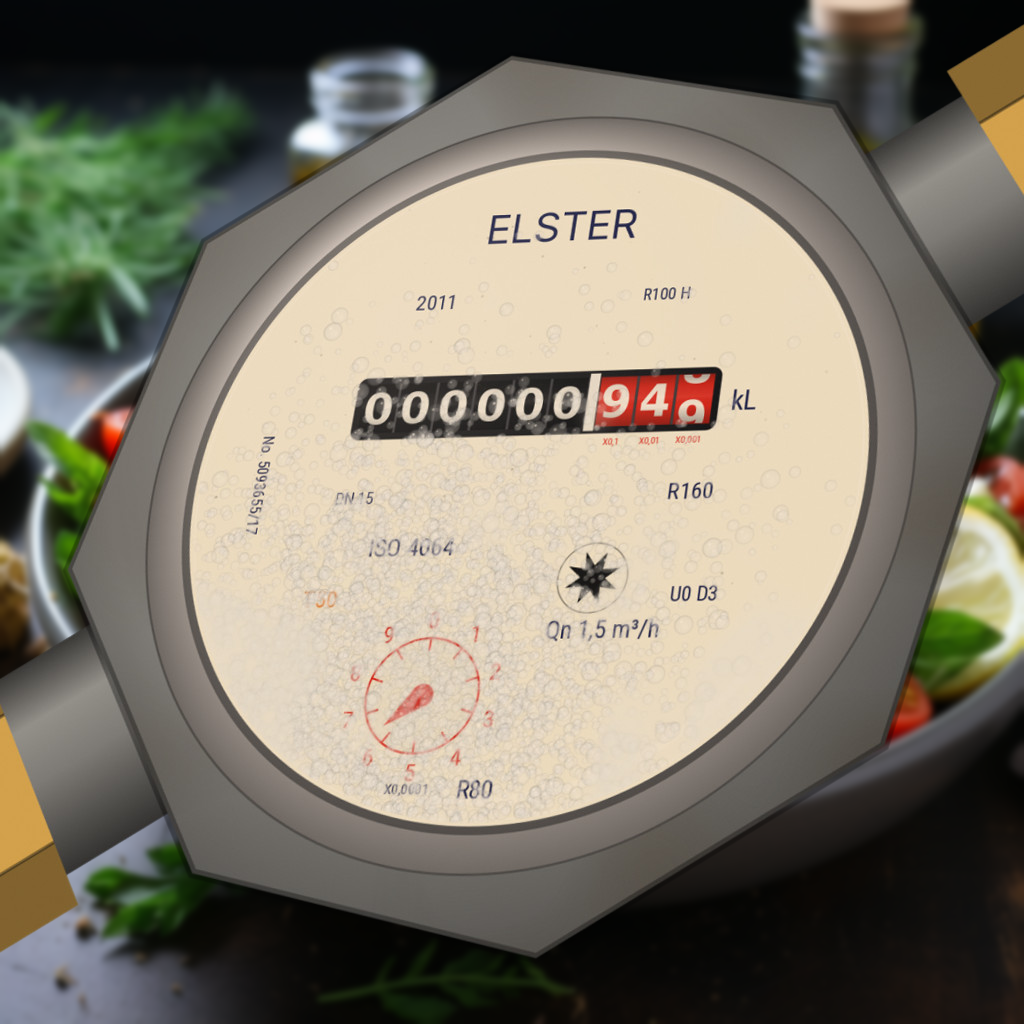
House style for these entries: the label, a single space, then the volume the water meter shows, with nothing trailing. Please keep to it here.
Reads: 0.9486 kL
